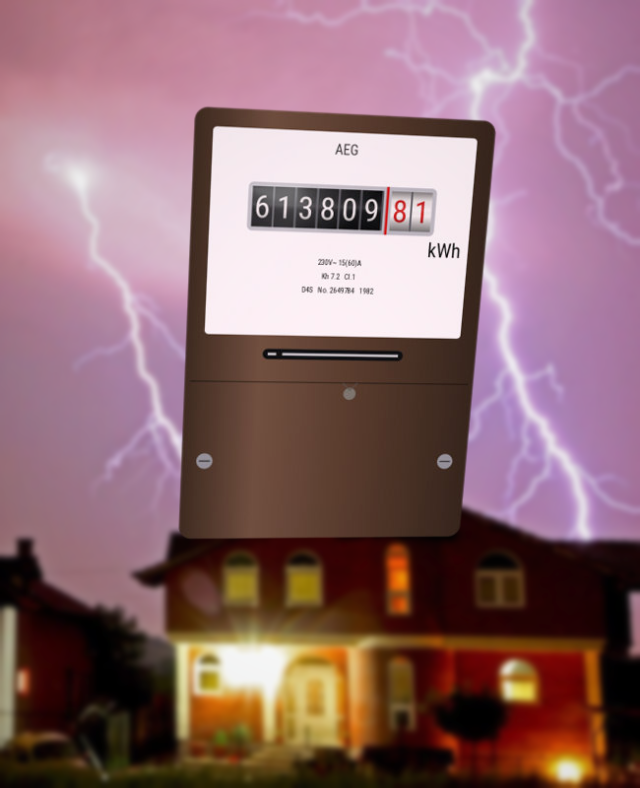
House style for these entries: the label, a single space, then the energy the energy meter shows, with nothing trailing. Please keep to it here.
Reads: 613809.81 kWh
